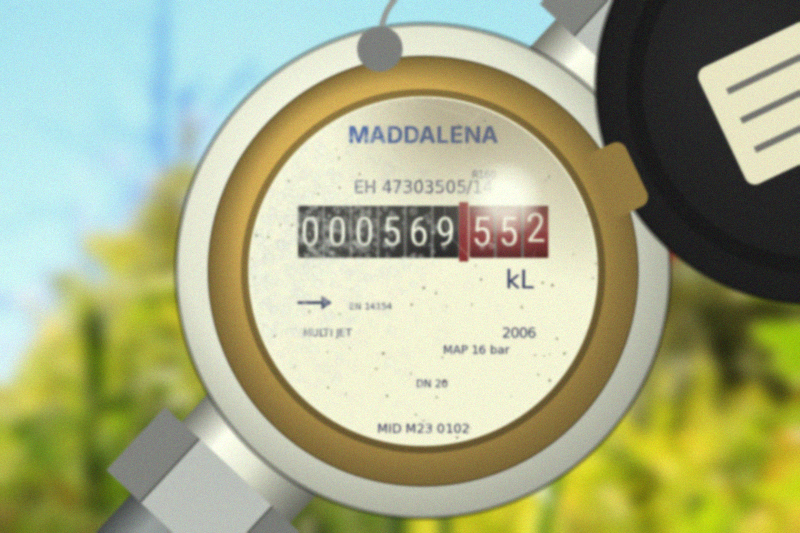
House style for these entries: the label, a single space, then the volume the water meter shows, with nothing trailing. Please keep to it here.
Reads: 569.552 kL
